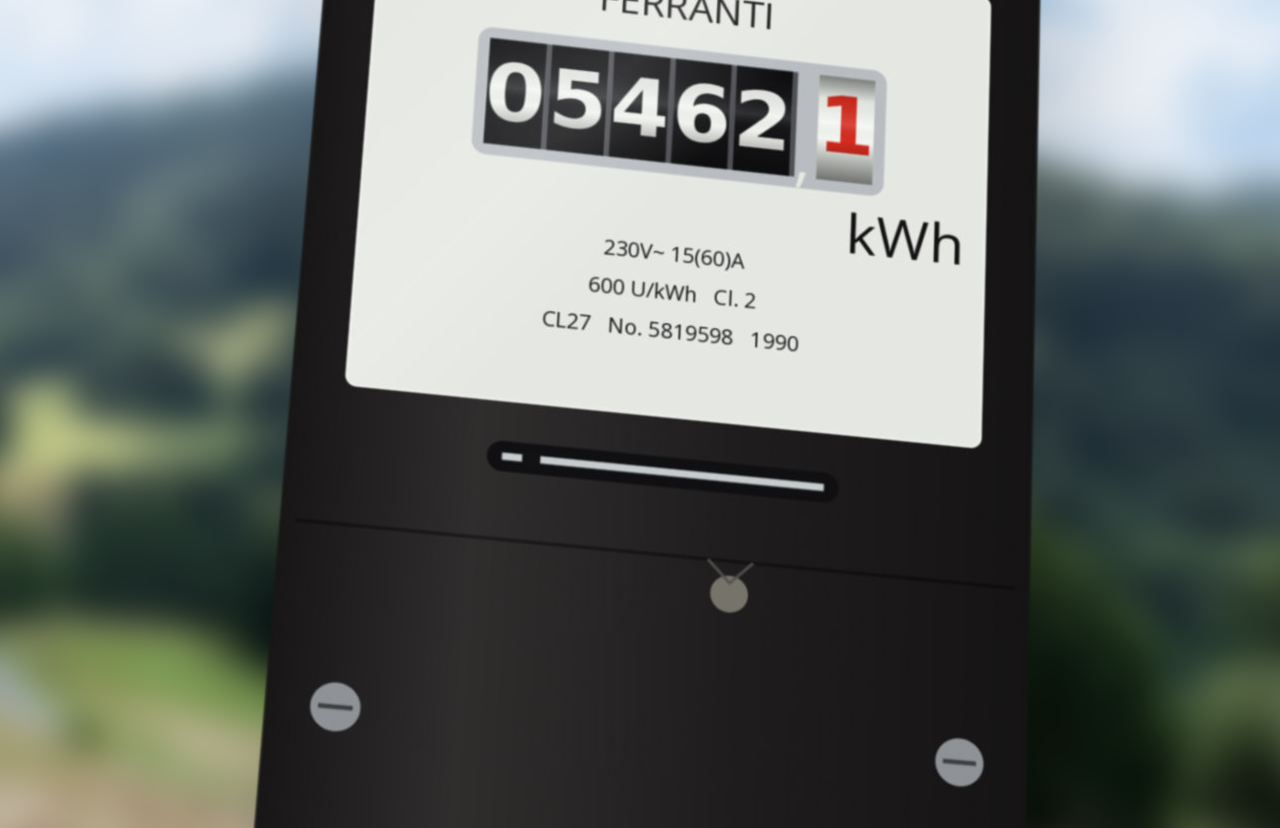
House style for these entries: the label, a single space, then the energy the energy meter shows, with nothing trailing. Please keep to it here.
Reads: 5462.1 kWh
